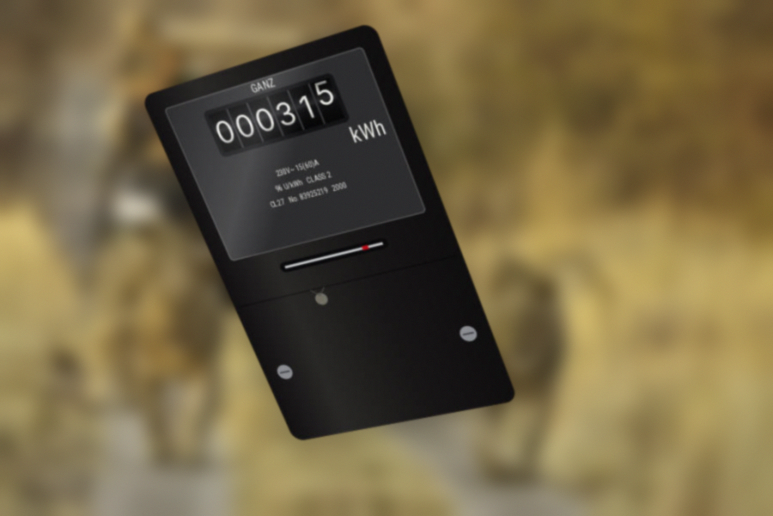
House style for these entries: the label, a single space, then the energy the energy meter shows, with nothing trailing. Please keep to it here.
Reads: 315 kWh
